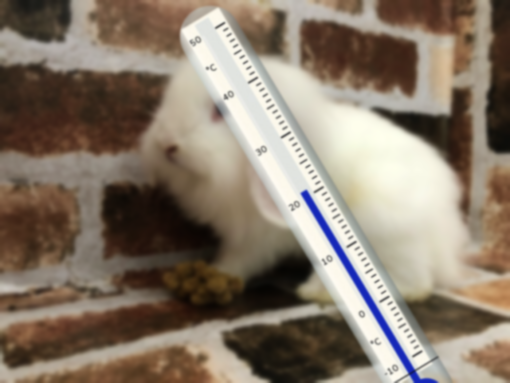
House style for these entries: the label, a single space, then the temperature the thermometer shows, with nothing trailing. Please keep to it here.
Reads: 21 °C
